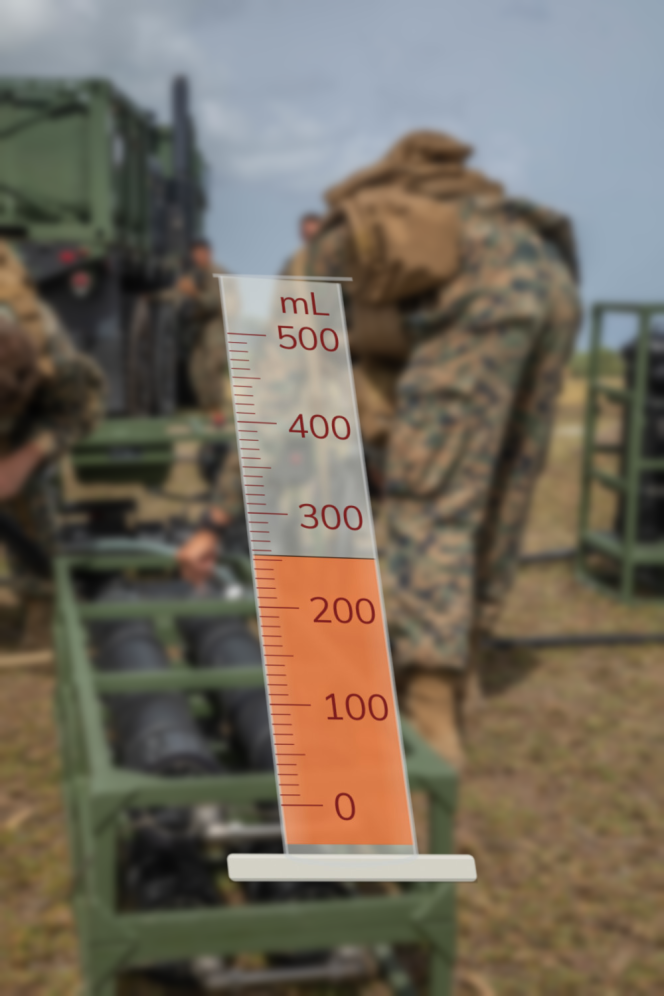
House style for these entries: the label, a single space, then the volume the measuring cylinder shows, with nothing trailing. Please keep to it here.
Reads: 255 mL
